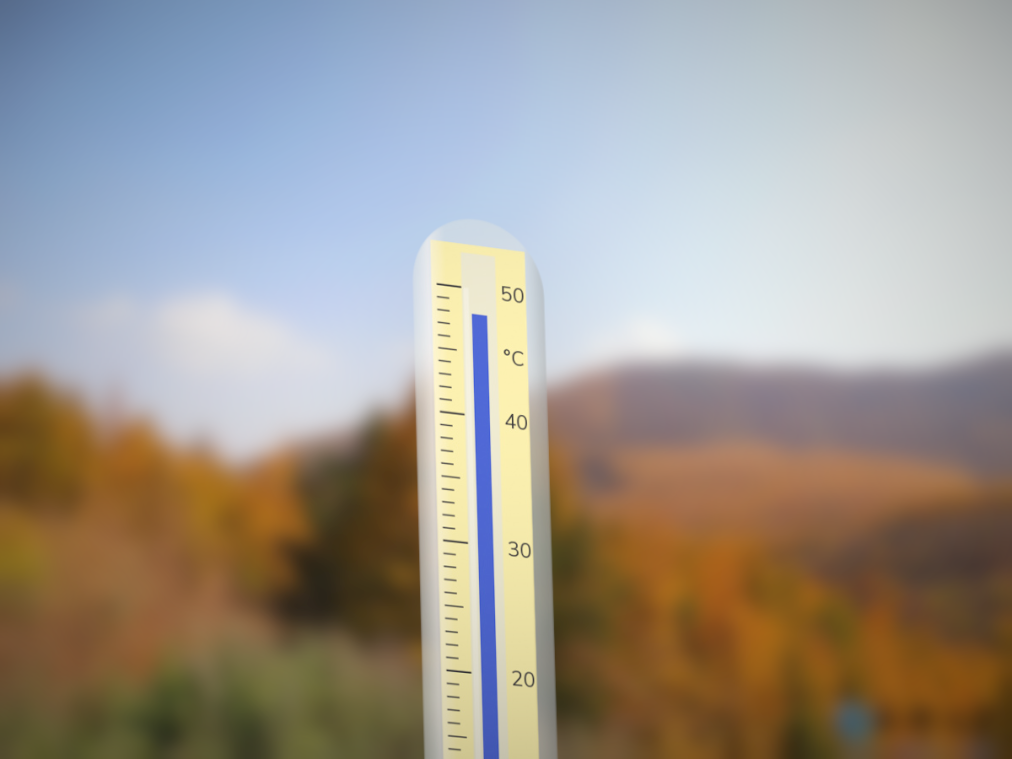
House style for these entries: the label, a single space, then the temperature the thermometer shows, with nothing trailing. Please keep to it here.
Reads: 48 °C
